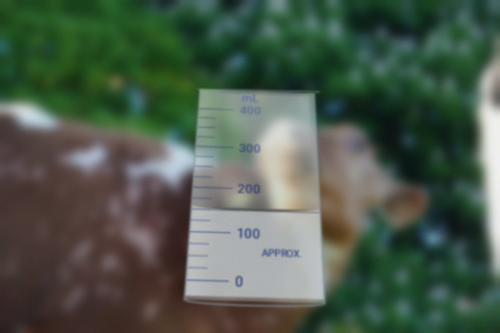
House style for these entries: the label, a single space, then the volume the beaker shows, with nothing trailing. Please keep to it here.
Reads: 150 mL
